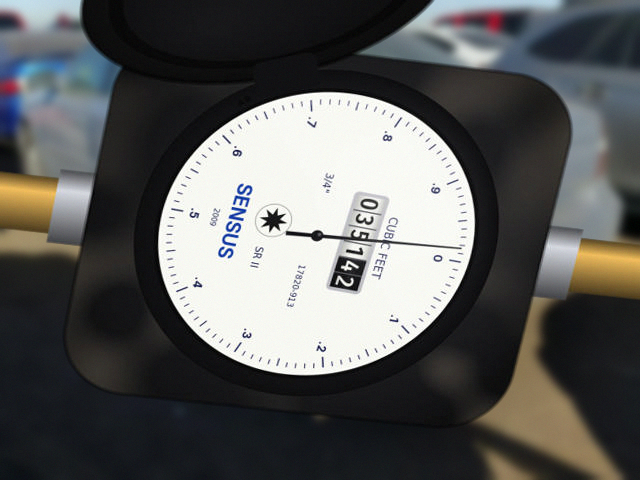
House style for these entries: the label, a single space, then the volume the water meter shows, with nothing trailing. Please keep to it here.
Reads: 35141.98 ft³
